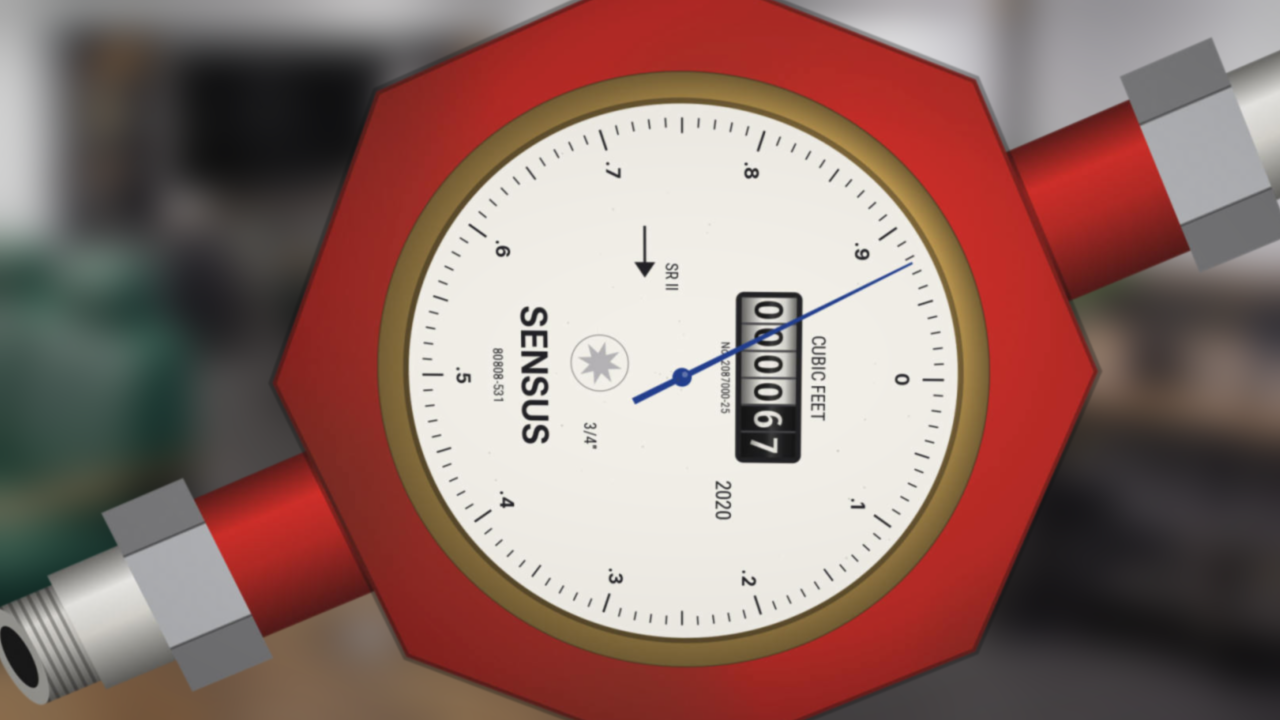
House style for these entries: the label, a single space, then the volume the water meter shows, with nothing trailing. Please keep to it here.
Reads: 66.92 ft³
